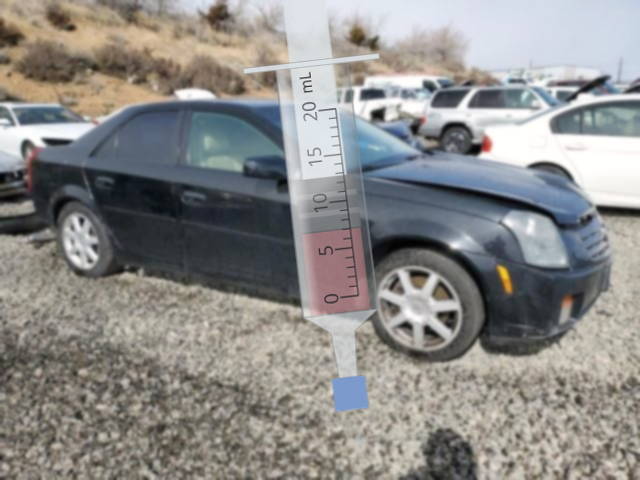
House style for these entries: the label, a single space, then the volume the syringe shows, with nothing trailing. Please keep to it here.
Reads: 7 mL
